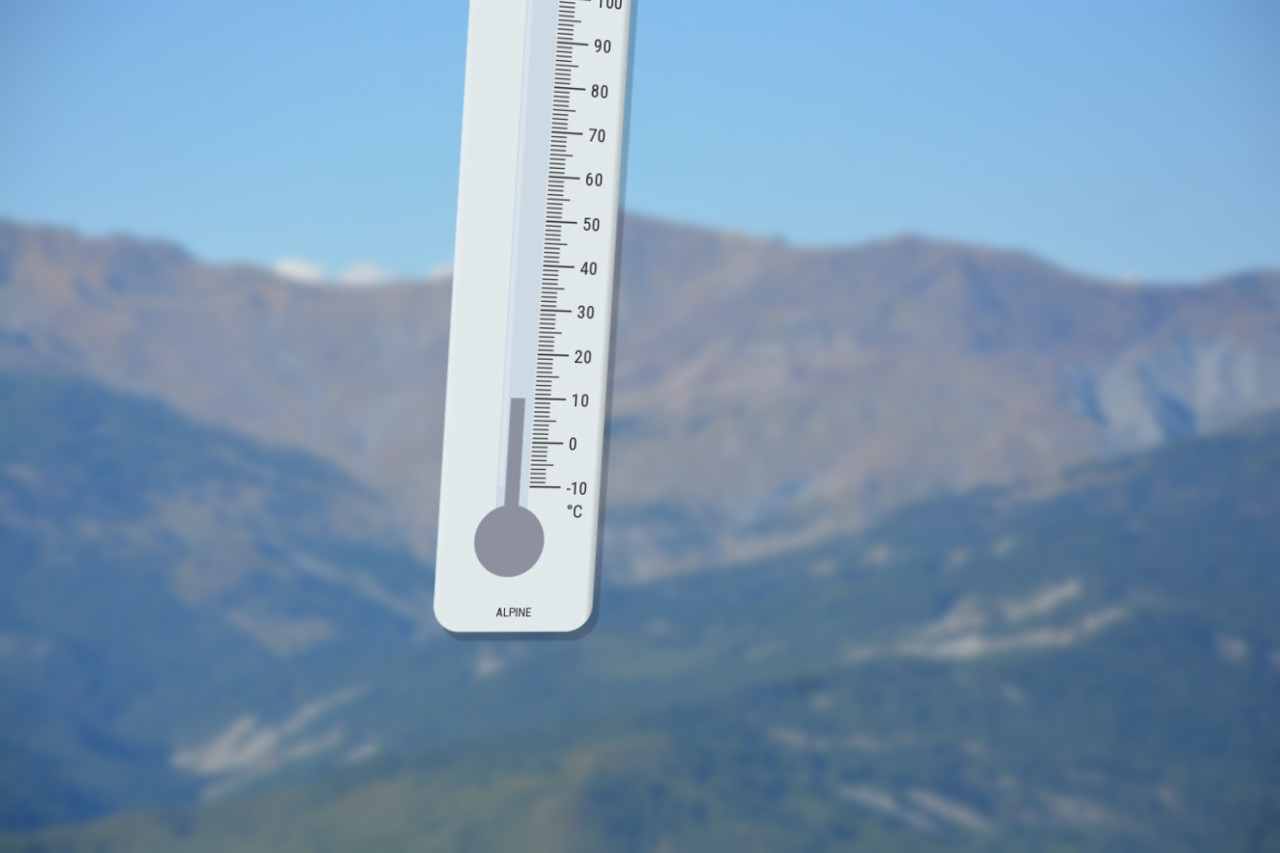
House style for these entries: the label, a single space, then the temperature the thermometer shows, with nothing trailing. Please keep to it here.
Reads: 10 °C
